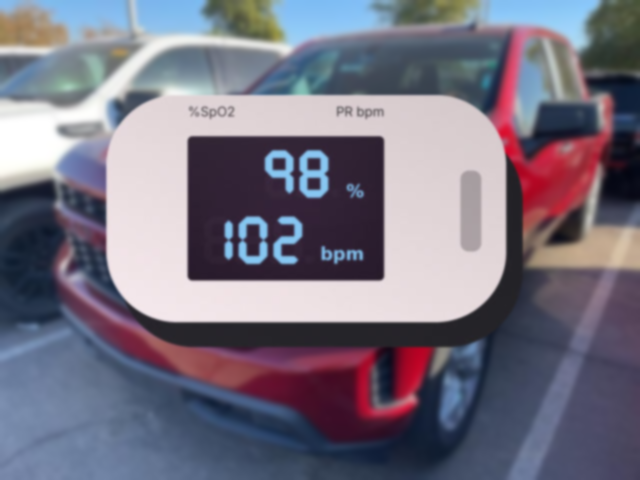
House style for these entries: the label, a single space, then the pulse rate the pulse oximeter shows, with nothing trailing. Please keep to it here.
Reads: 102 bpm
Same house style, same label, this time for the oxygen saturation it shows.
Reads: 98 %
